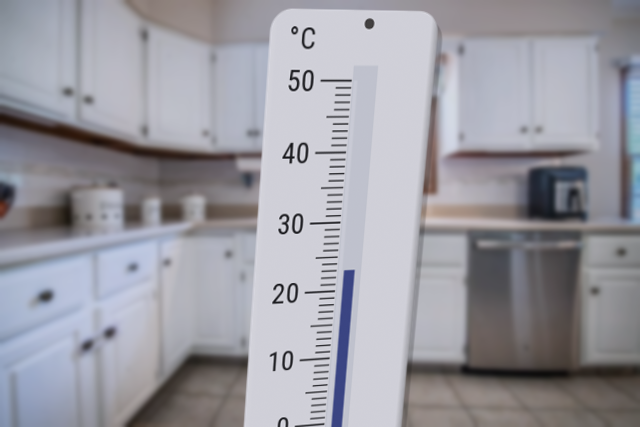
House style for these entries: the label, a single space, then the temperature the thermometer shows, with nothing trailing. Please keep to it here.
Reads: 23 °C
